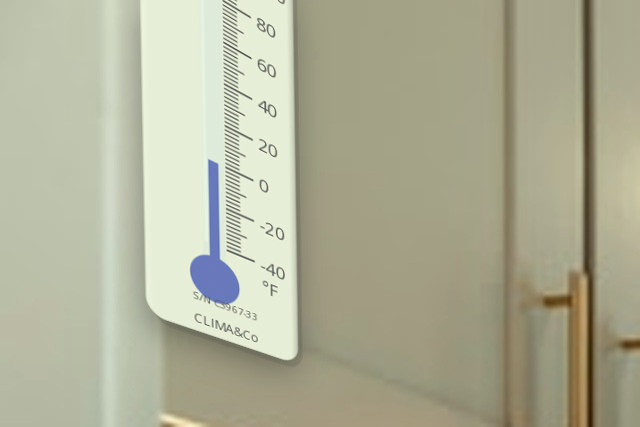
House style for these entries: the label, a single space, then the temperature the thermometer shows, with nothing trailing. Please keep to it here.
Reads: 0 °F
